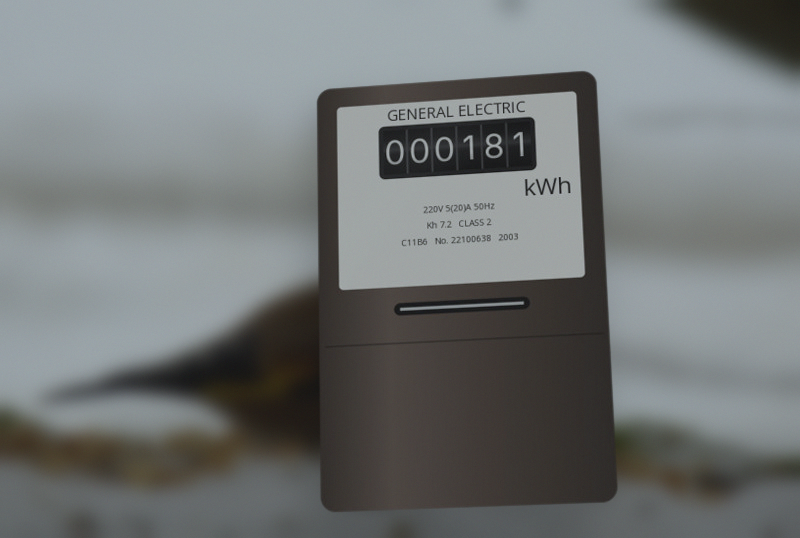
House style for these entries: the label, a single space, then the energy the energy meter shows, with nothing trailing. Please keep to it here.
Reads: 181 kWh
